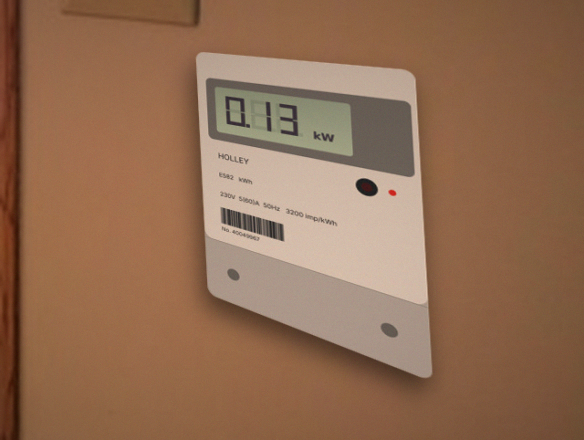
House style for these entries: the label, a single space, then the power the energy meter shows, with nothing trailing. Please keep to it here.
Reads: 0.13 kW
